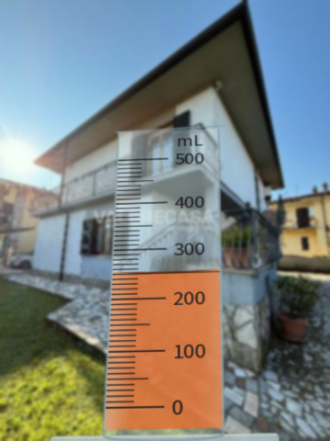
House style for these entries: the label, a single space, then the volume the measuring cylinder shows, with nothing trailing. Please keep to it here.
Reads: 250 mL
